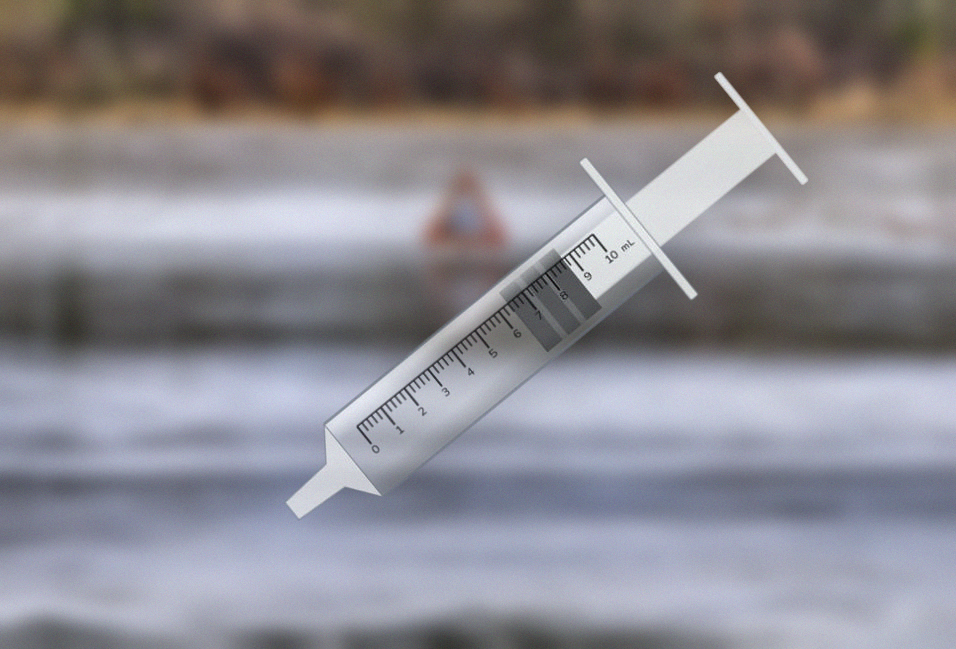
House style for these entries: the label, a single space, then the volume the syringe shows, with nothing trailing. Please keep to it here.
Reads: 6.4 mL
